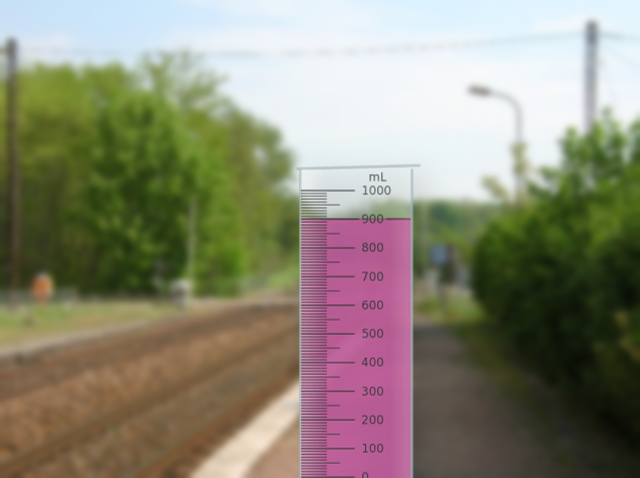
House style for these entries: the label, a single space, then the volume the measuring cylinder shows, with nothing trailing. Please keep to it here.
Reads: 900 mL
